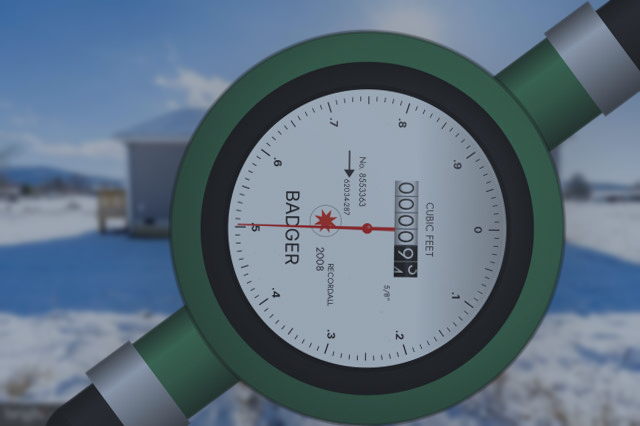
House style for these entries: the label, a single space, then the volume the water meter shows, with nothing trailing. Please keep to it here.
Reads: 93.50 ft³
